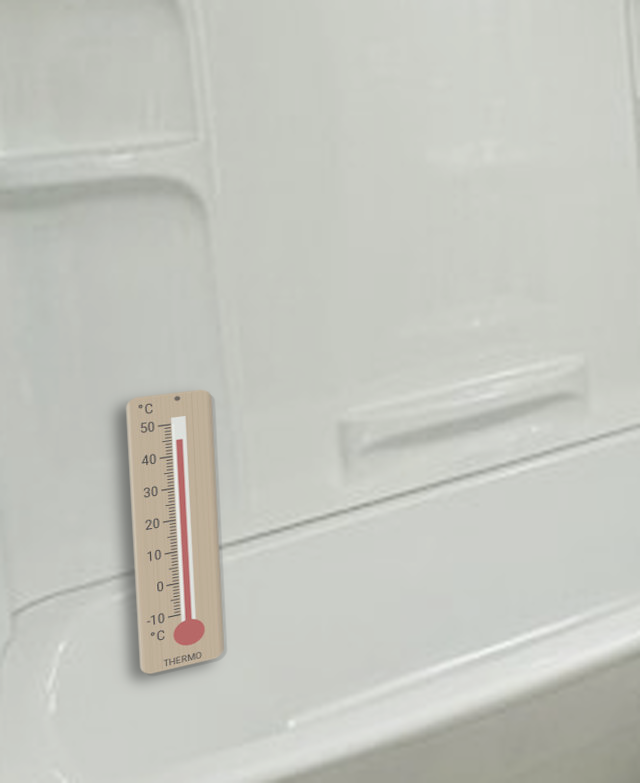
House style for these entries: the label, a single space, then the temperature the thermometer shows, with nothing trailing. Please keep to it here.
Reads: 45 °C
